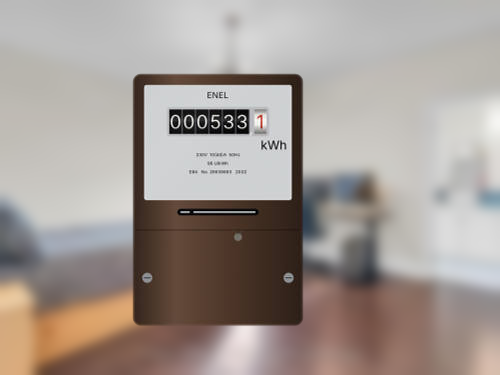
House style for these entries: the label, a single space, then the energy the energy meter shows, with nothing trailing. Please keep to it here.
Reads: 533.1 kWh
